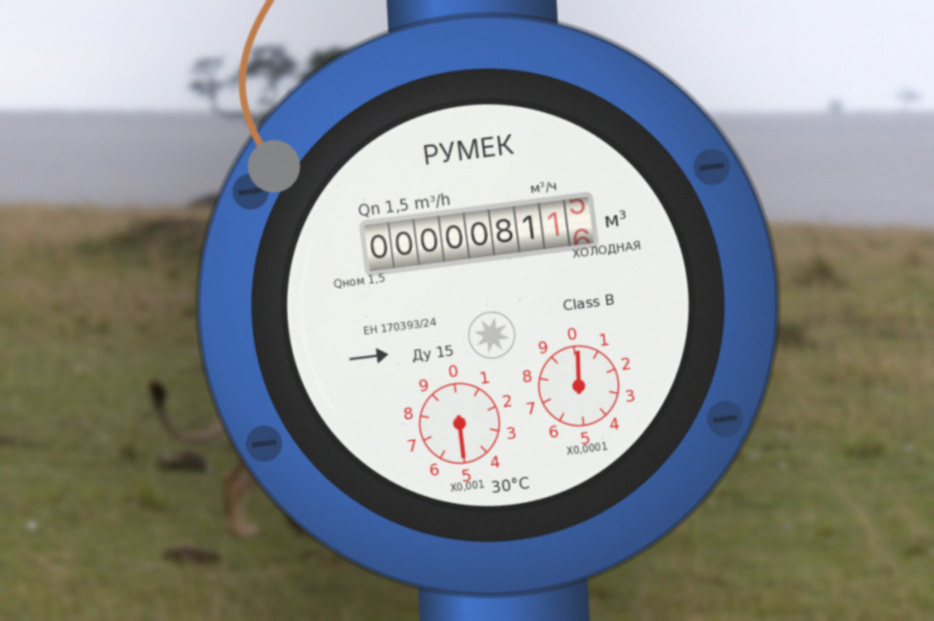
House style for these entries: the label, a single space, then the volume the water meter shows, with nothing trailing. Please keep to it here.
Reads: 81.1550 m³
